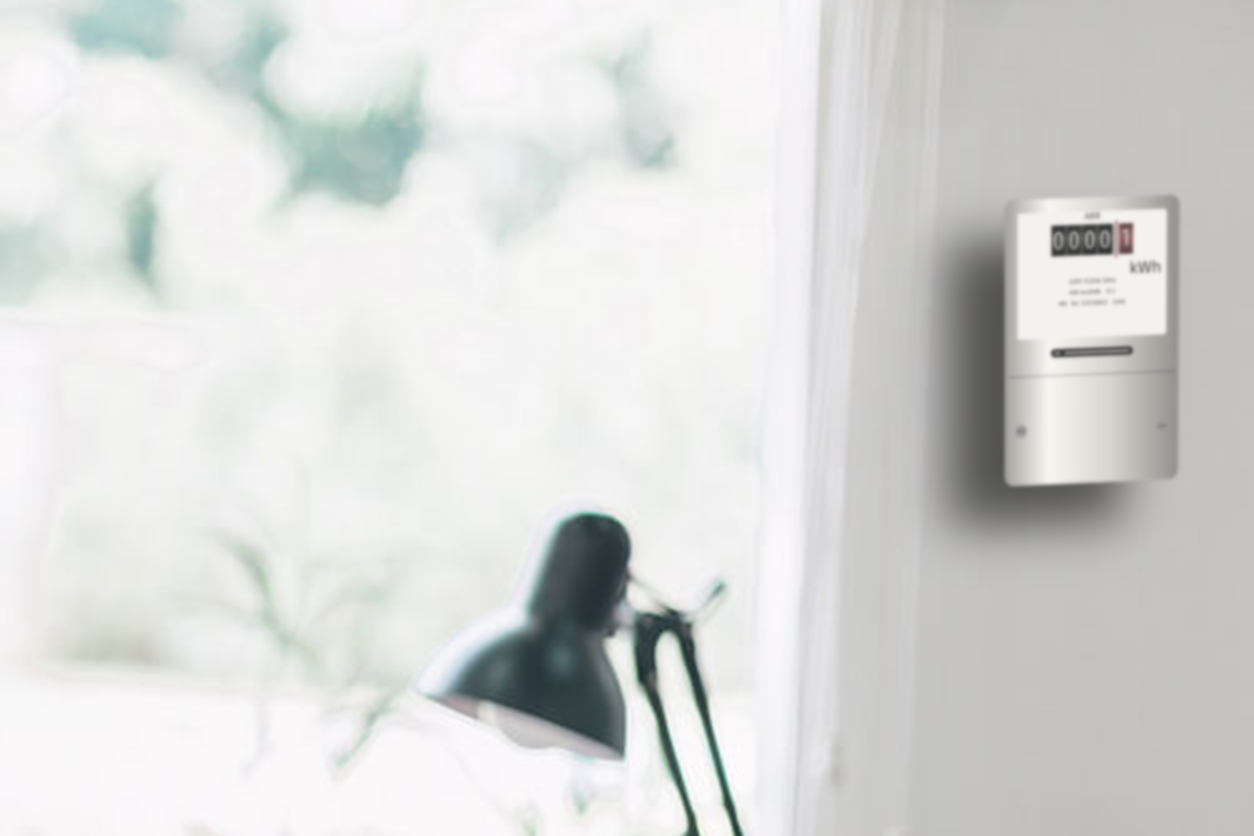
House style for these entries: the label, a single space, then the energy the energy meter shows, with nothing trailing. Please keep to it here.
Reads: 0.1 kWh
